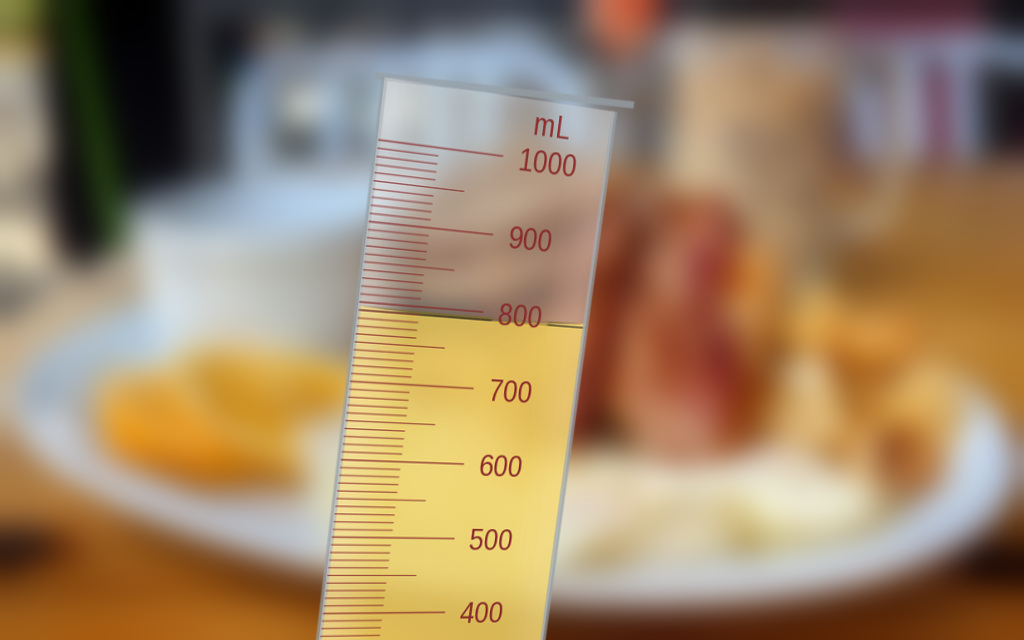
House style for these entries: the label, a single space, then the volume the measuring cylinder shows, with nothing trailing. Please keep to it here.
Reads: 790 mL
